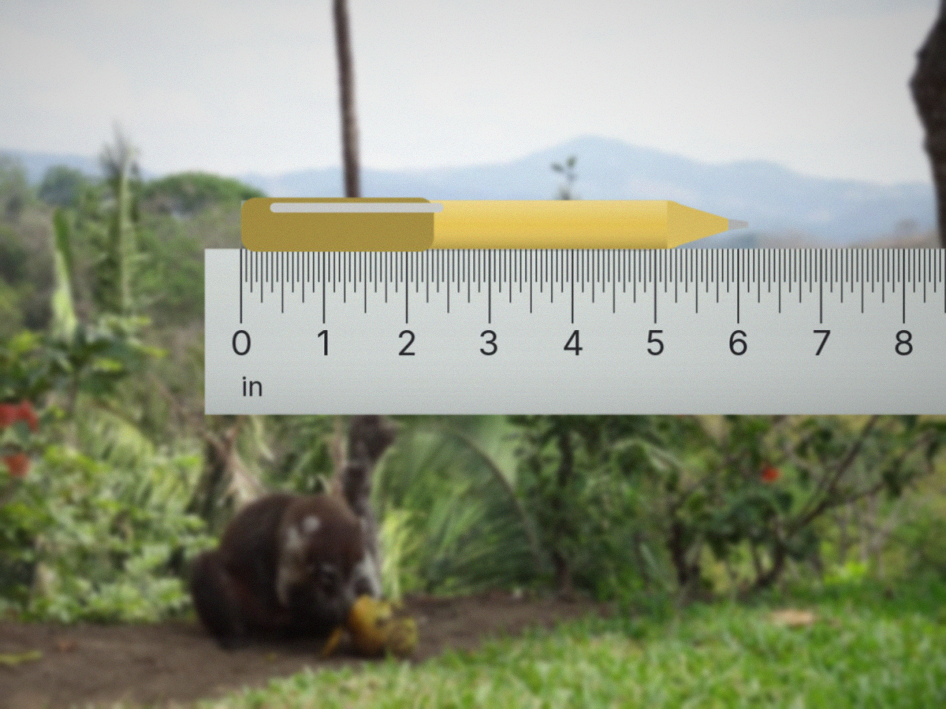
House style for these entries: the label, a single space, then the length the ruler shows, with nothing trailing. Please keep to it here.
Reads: 6.125 in
